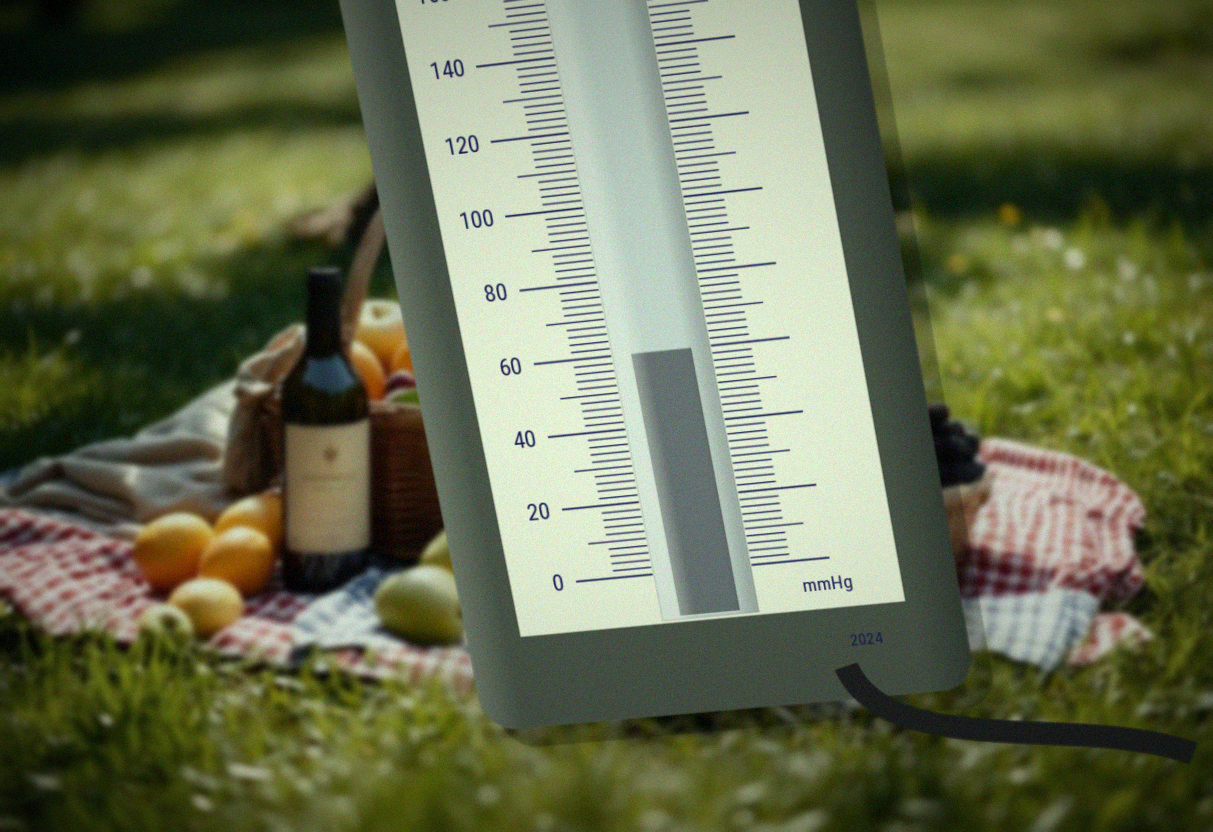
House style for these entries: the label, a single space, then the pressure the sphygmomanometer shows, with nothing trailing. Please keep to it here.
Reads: 60 mmHg
